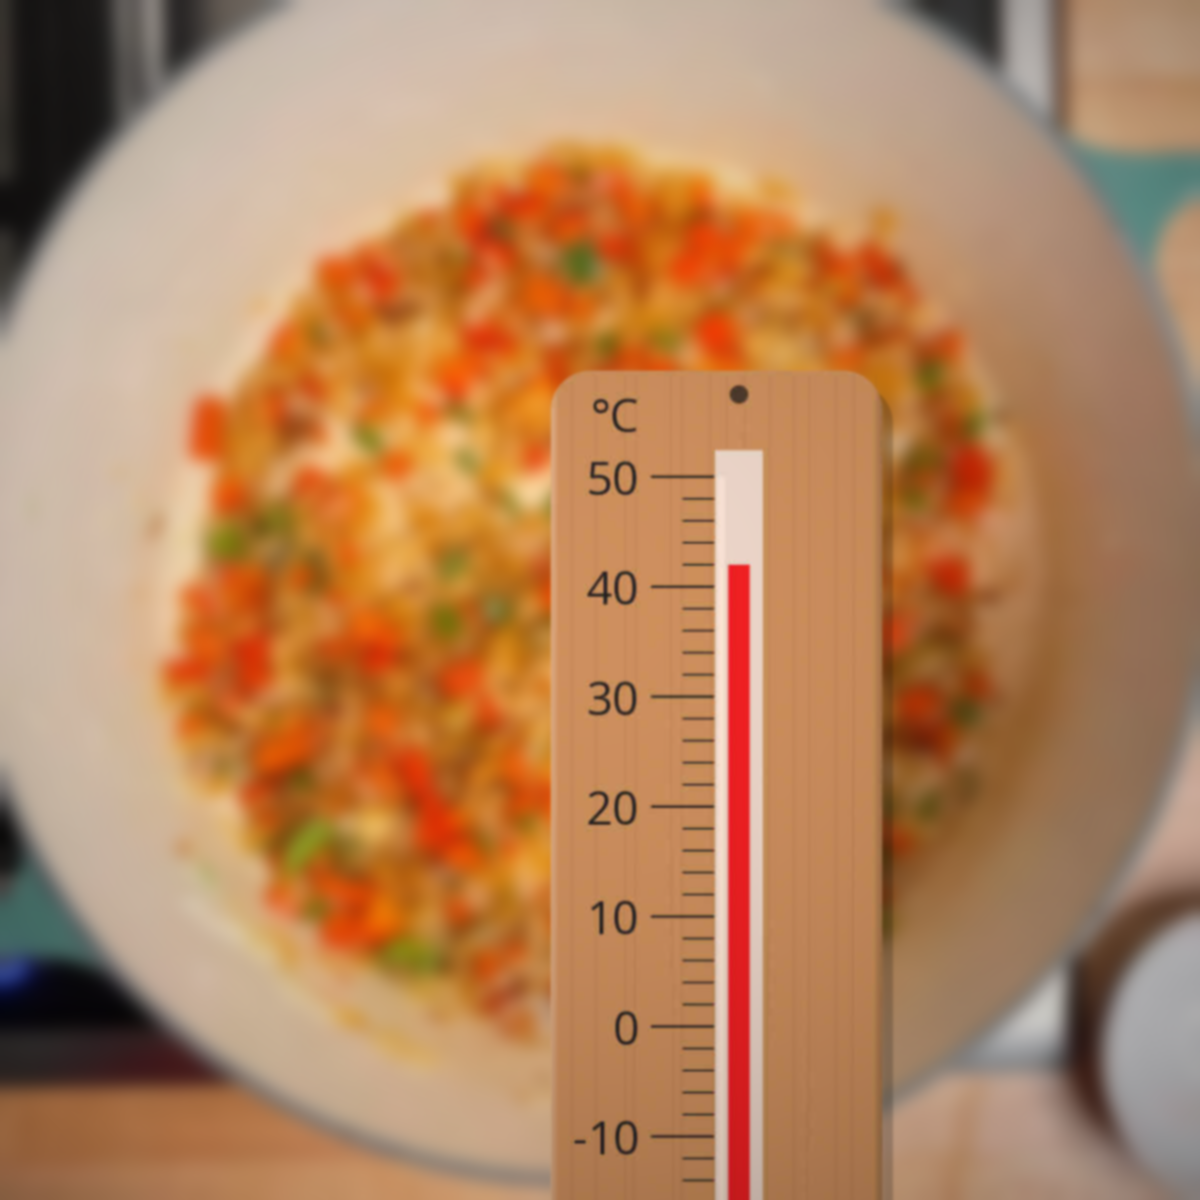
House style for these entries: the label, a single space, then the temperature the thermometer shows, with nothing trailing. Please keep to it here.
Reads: 42 °C
